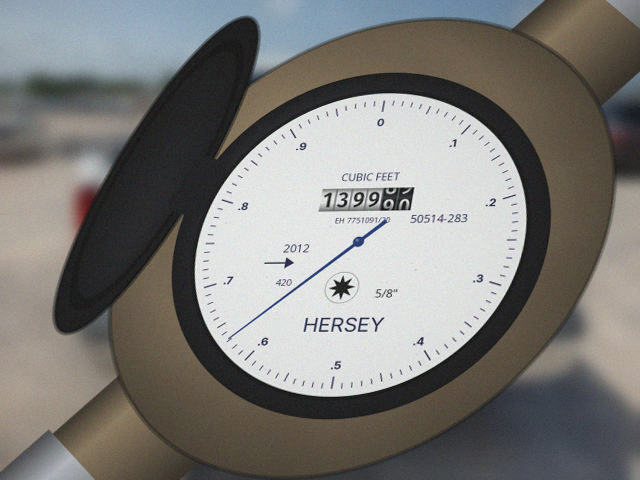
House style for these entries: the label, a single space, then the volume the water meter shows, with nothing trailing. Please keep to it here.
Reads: 139989.63 ft³
